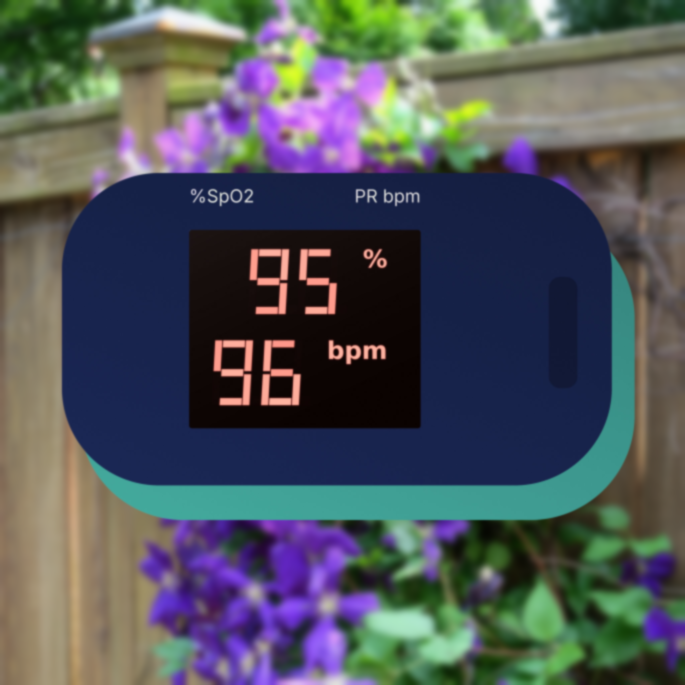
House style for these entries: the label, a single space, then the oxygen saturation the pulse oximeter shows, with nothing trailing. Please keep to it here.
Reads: 95 %
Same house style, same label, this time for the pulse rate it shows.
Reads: 96 bpm
